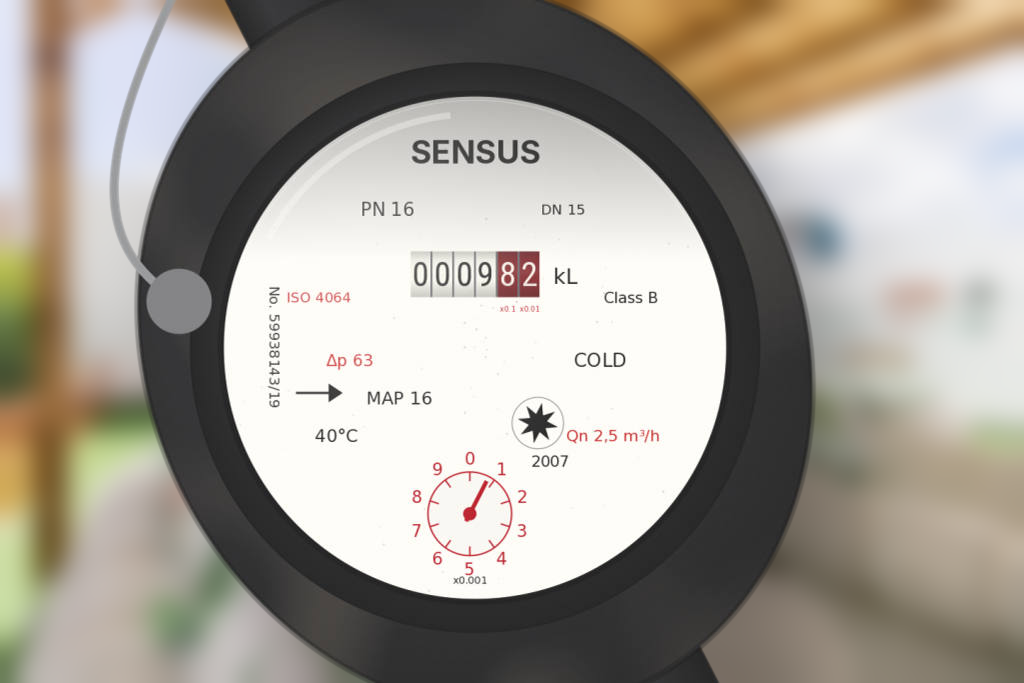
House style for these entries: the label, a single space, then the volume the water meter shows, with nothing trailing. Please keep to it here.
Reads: 9.820 kL
